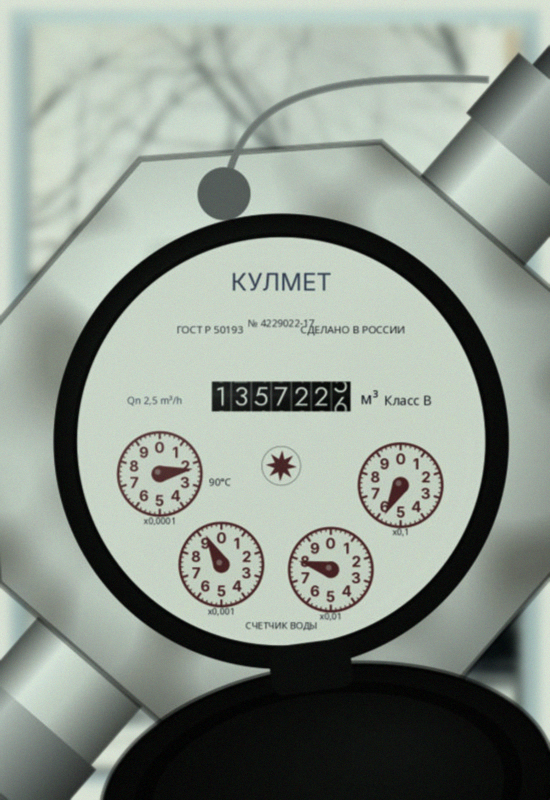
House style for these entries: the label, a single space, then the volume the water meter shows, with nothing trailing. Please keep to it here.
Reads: 1357225.5792 m³
